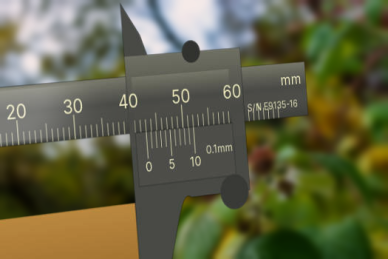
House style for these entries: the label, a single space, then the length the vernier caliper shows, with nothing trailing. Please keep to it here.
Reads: 43.0 mm
